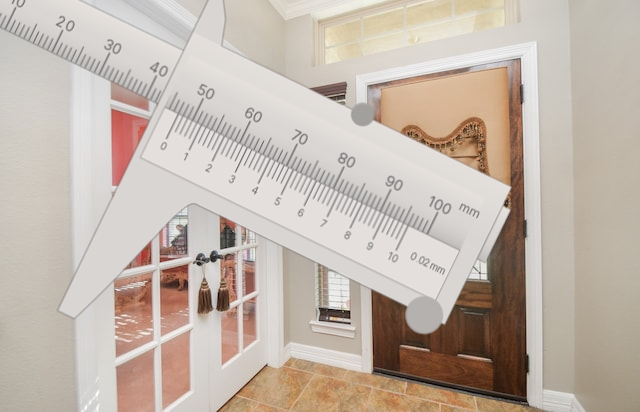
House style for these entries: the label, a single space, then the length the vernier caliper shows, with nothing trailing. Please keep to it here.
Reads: 47.0 mm
